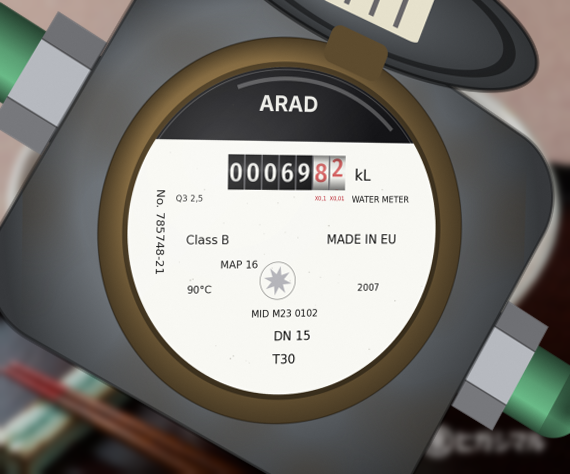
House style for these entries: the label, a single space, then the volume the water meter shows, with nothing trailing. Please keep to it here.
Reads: 69.82 kL
